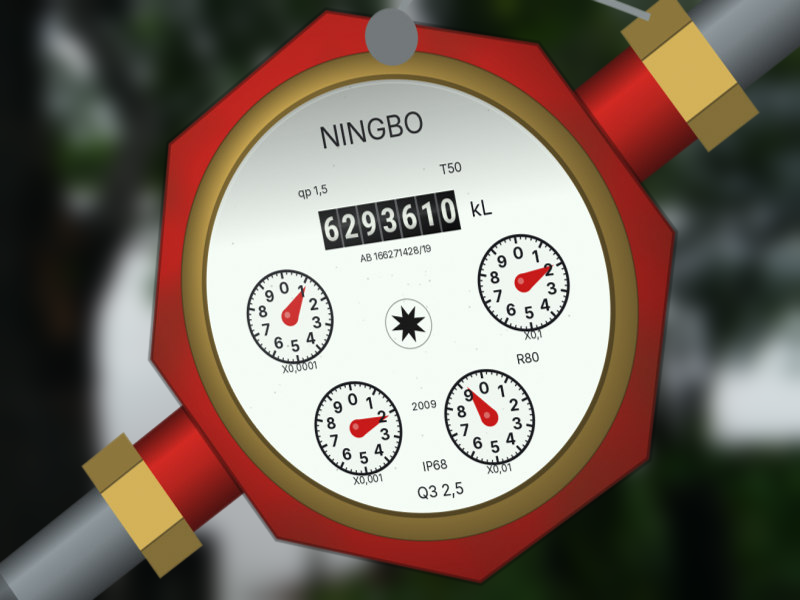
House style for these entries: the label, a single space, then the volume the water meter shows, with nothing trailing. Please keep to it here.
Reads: 6293610.1921 kL
